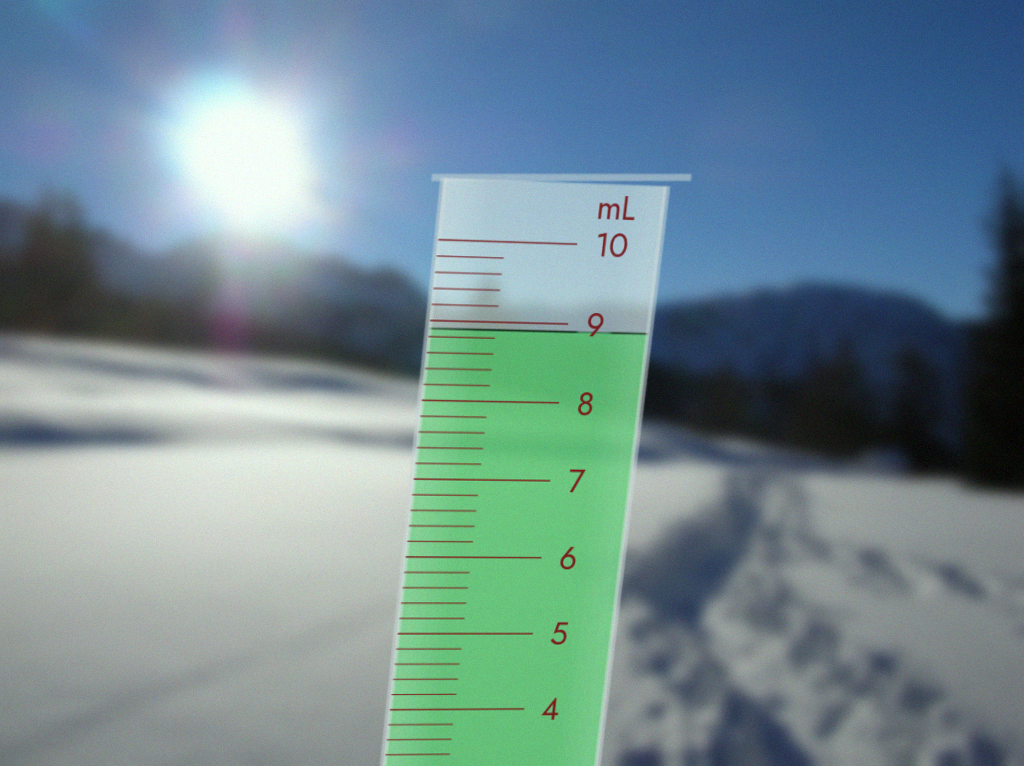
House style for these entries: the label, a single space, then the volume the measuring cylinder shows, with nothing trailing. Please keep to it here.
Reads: 8.9 mL
